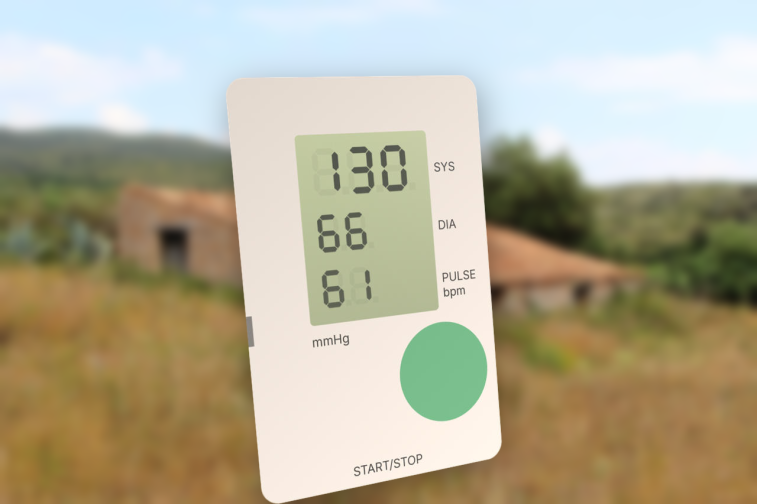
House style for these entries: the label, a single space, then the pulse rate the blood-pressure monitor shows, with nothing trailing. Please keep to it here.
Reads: 61 bpm
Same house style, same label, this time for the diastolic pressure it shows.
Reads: 66 mmHg
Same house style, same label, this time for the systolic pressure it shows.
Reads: 130 mmHg
